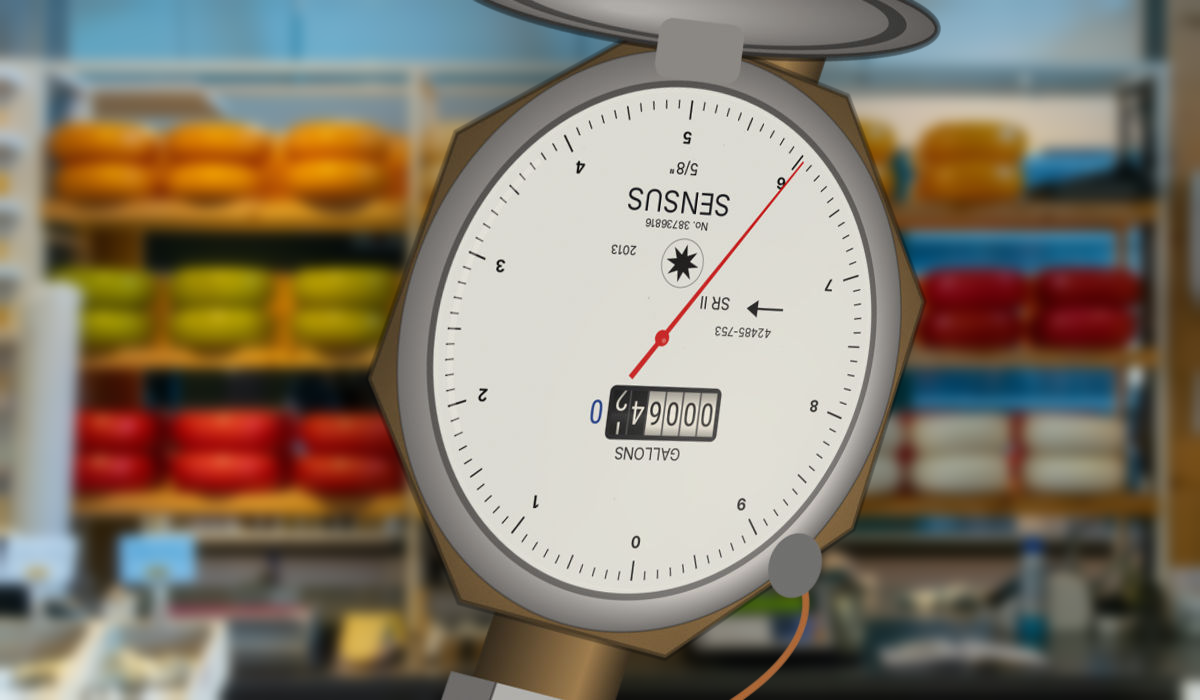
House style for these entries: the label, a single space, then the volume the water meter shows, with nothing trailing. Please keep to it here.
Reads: 6416.0 gal
